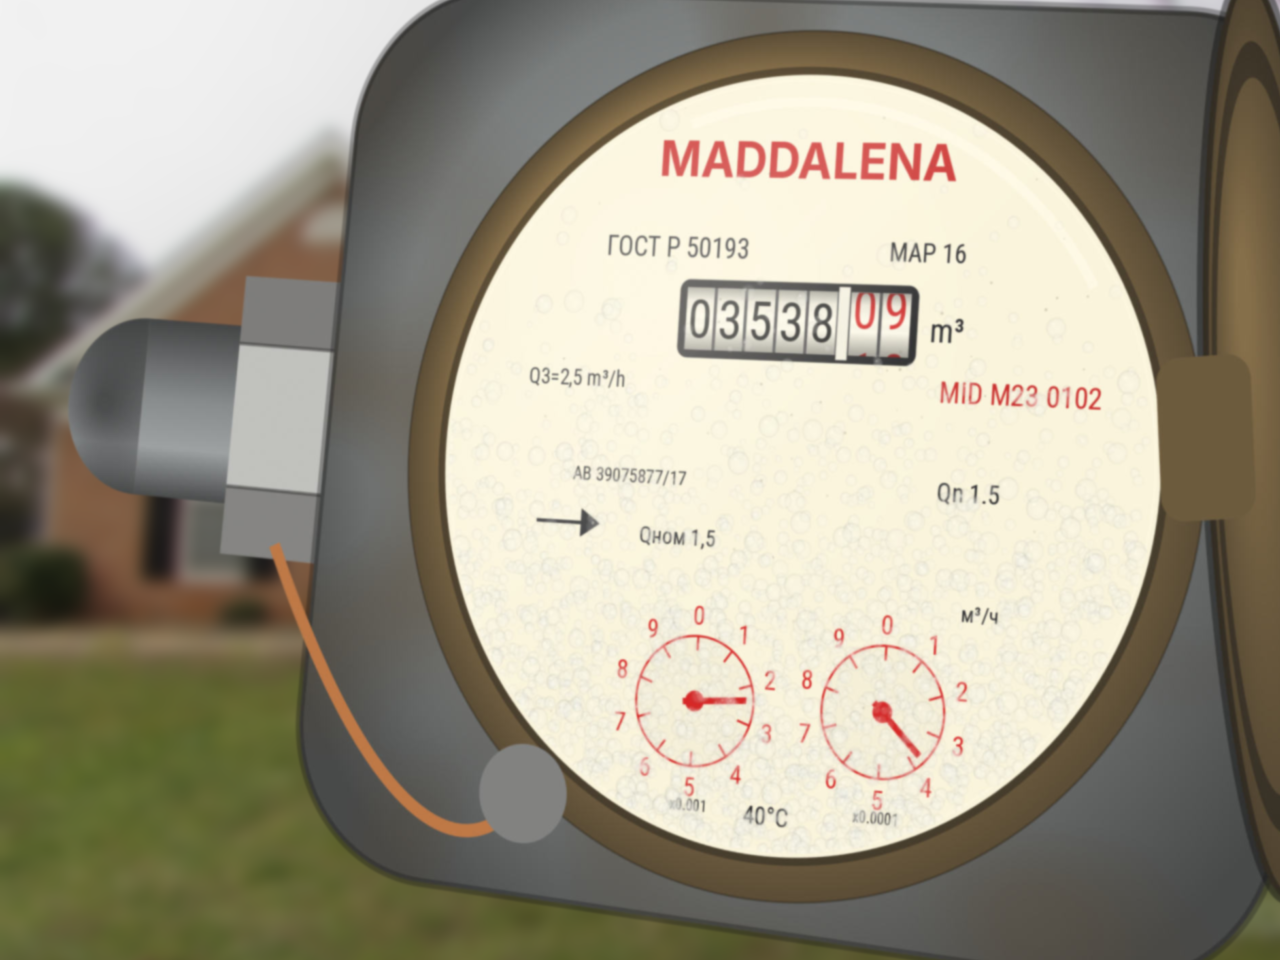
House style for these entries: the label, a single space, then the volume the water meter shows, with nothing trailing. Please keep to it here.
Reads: 3538.0923 m³
